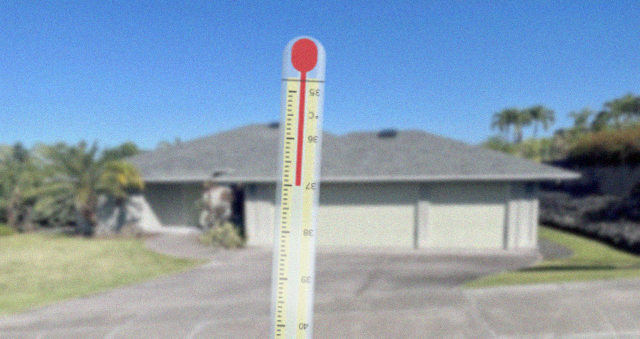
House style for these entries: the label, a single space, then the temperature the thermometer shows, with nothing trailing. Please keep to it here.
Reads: 37 °C
